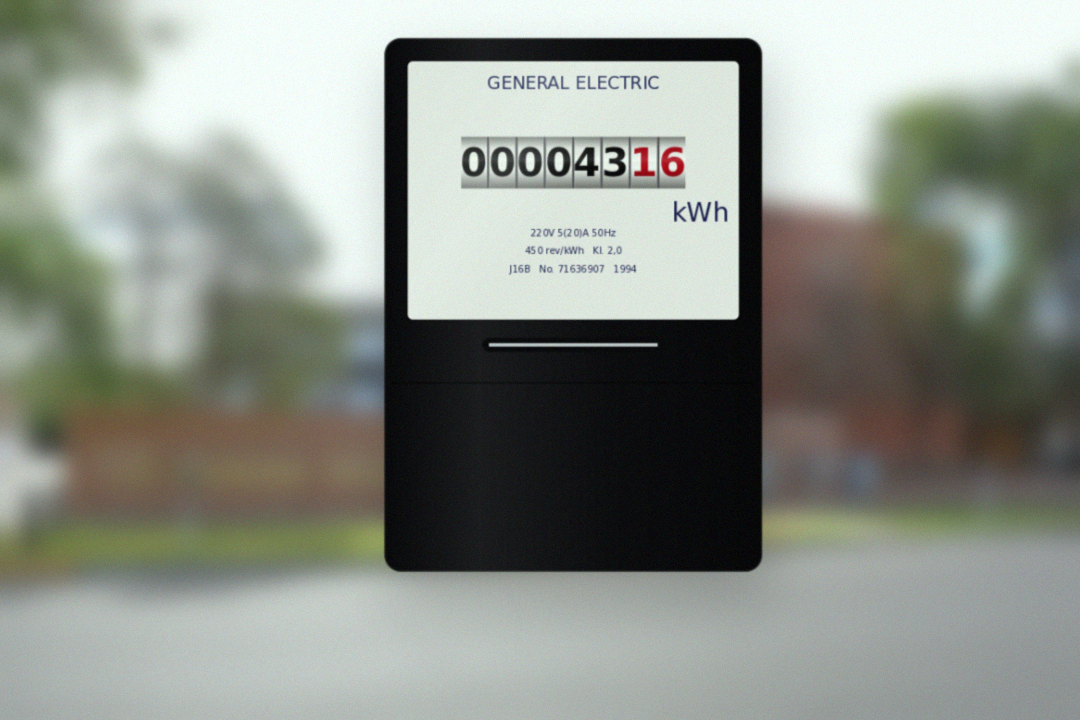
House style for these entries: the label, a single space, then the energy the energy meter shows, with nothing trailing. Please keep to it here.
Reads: 43.16 kWh
